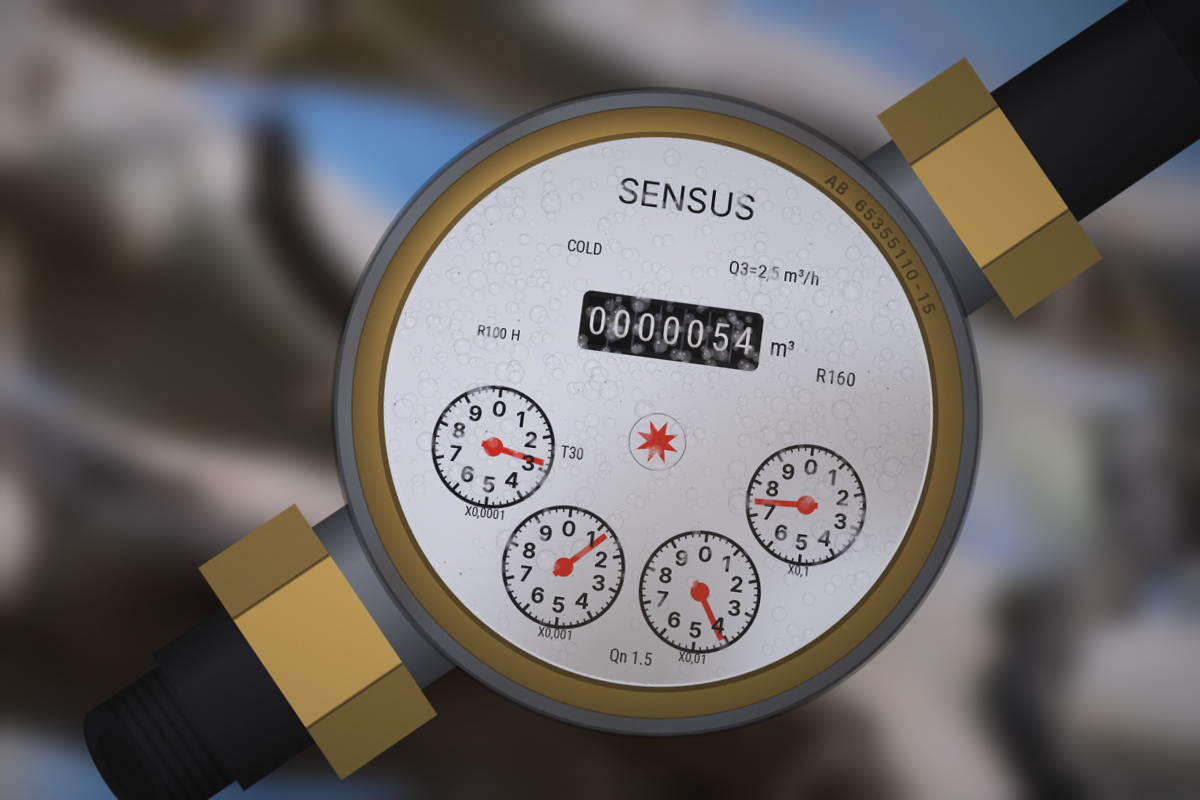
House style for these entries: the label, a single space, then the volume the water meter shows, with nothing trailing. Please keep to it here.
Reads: 54.7412 m³
